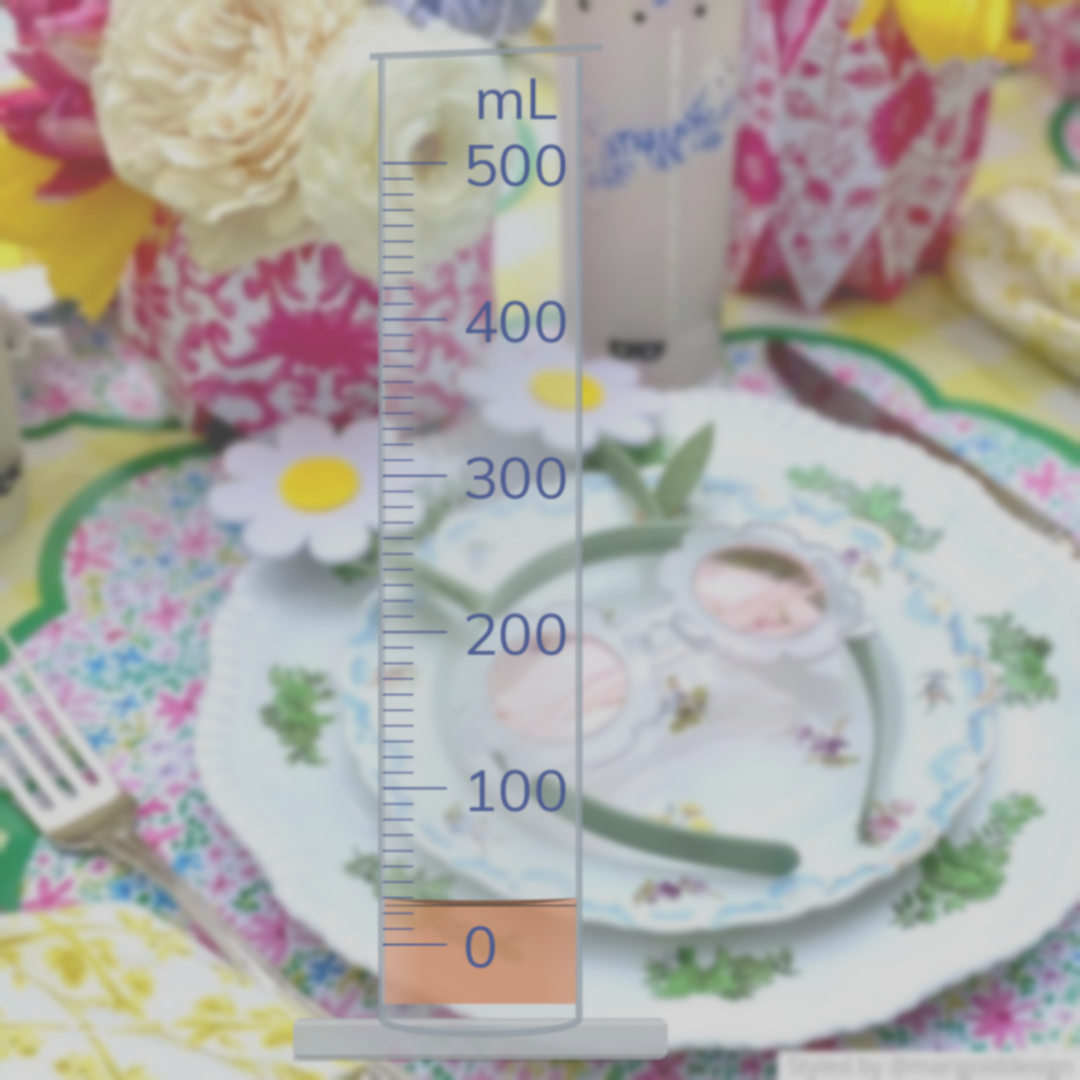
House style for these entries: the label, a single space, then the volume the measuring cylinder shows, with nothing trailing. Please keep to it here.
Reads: 25 mL
